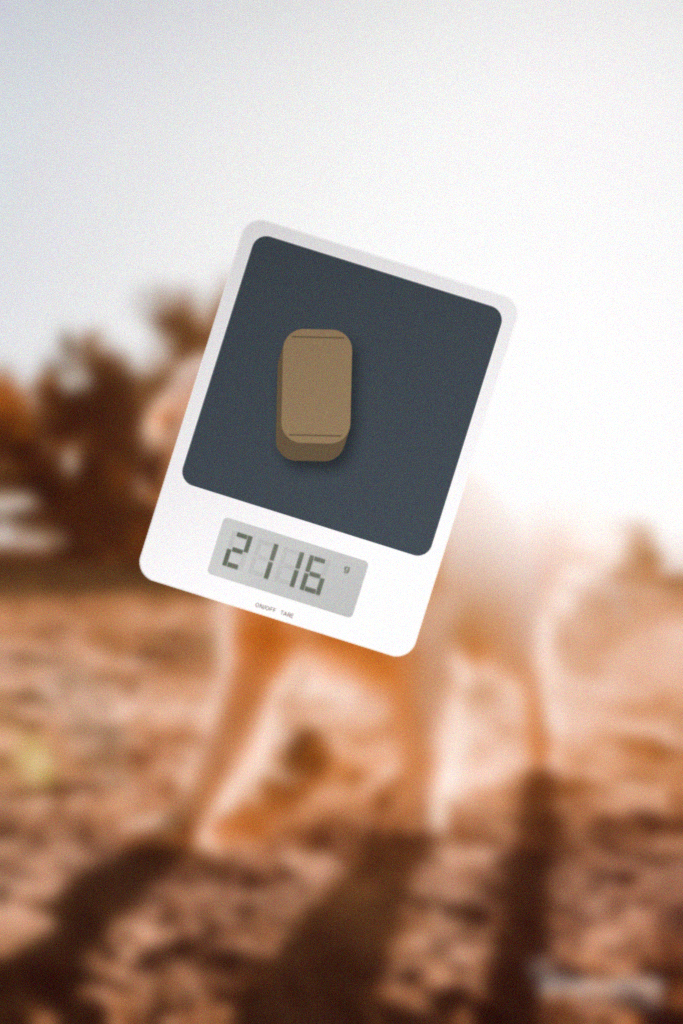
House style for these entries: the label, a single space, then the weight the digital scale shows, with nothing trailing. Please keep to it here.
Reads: 2116 g
